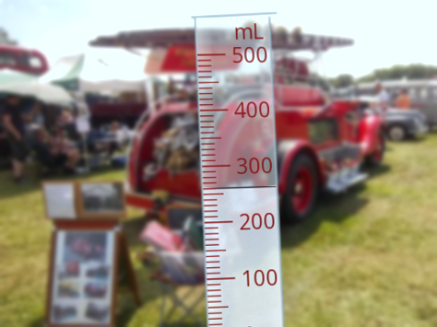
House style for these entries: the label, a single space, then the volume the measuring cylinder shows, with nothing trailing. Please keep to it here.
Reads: 260 mL
